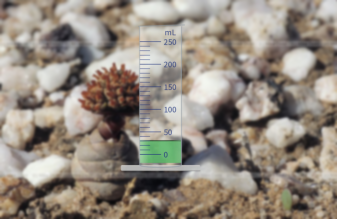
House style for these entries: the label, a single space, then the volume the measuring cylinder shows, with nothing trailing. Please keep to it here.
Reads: 30 mL
